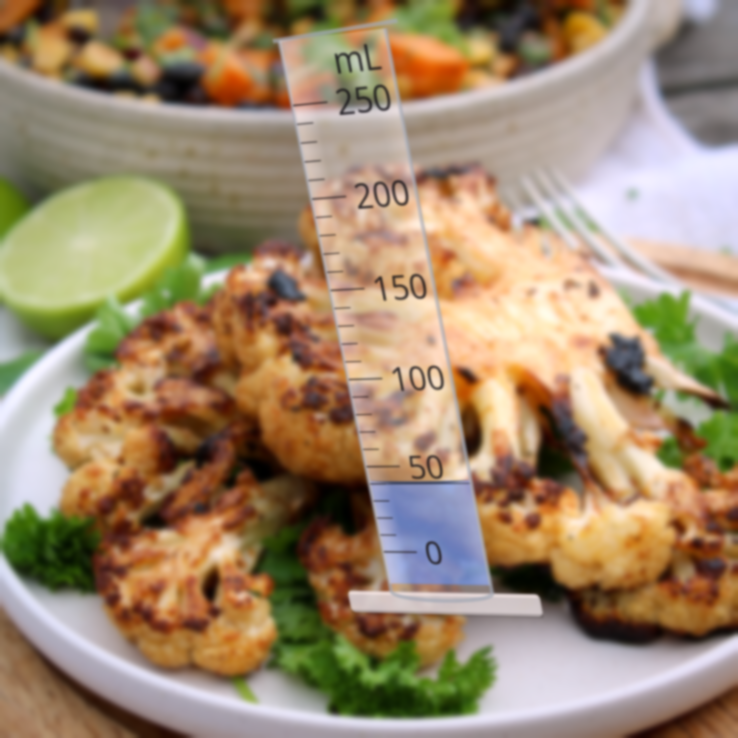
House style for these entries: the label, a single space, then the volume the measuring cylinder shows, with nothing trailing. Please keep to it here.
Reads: 40 mL
